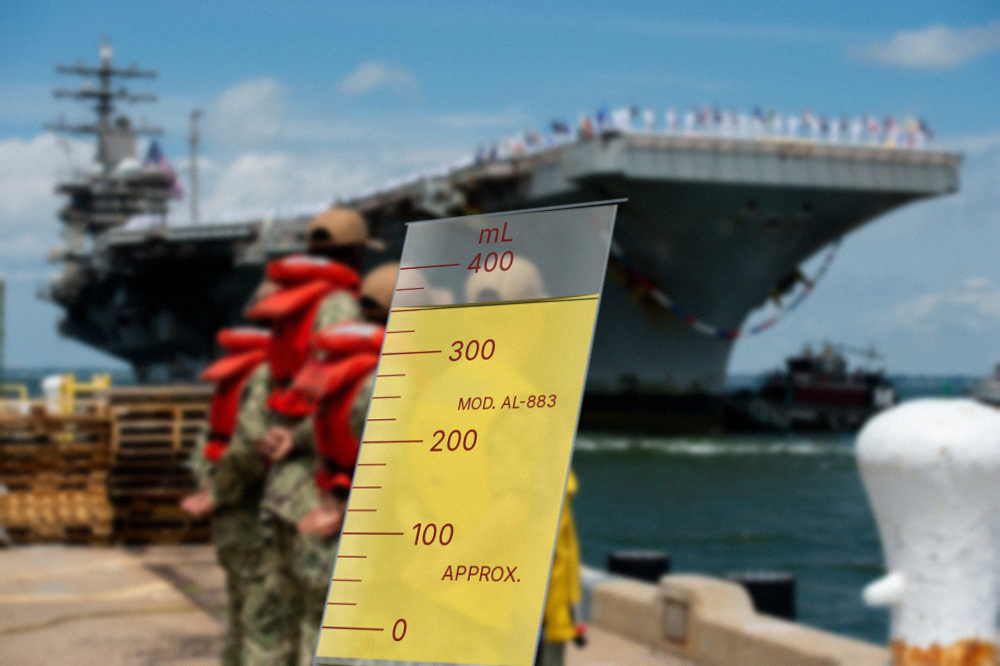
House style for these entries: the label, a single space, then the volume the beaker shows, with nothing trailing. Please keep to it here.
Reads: 350 mL
